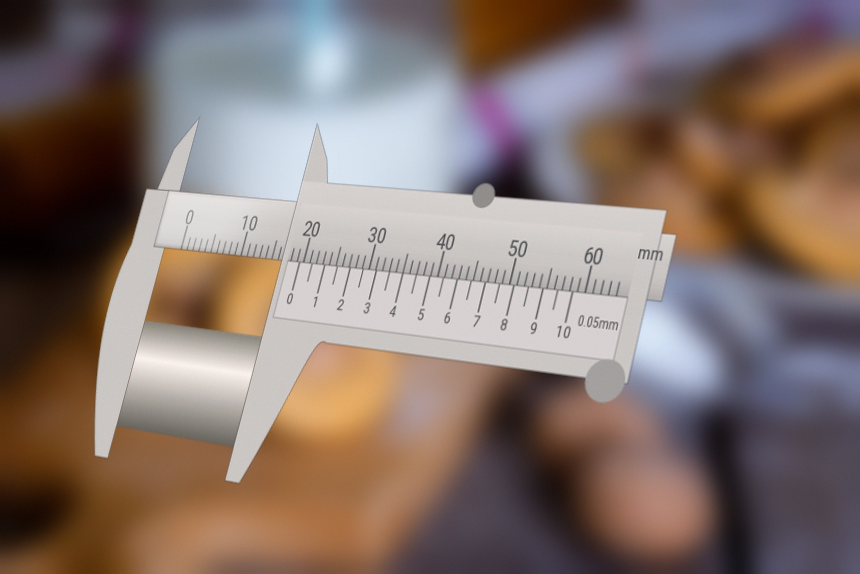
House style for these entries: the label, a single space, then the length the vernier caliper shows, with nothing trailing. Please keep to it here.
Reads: 19.4 mm
